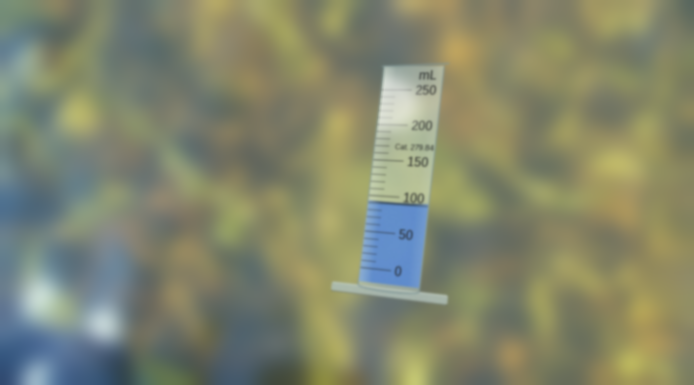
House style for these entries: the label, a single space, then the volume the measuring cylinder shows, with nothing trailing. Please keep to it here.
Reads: 90 mL
